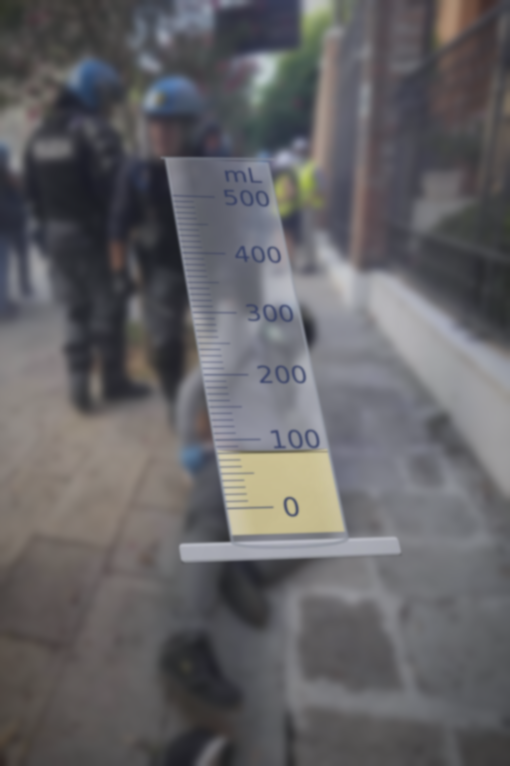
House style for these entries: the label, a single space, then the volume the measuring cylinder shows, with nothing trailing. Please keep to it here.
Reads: 80 mL
